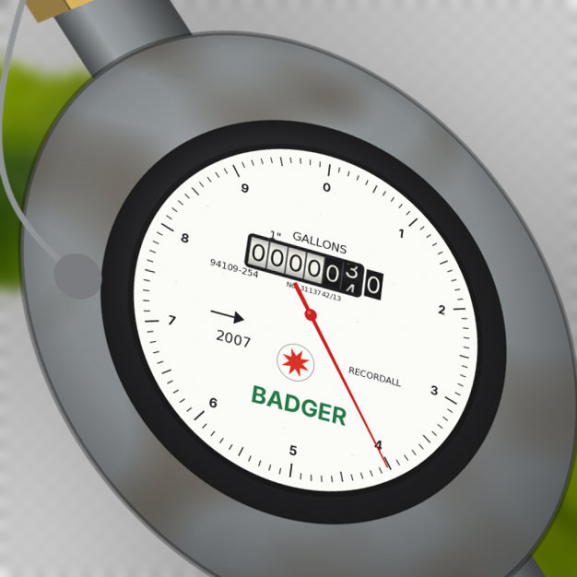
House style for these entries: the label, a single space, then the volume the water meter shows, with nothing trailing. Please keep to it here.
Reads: 34.0 gal
